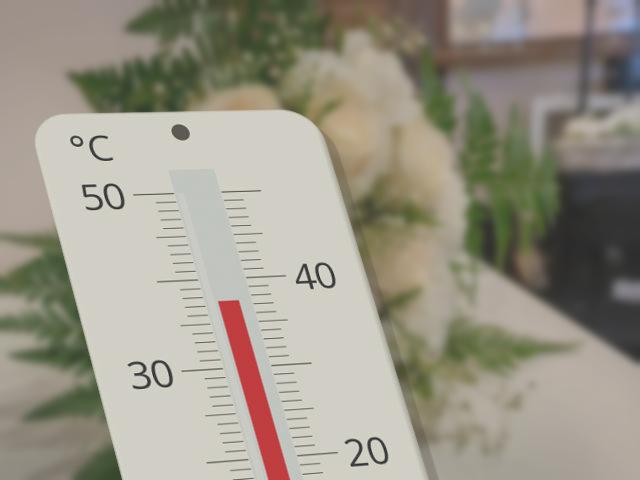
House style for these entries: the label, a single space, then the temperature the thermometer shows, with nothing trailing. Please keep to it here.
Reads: 37.5 °C
